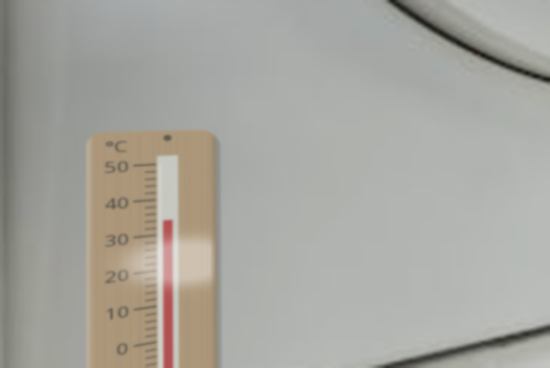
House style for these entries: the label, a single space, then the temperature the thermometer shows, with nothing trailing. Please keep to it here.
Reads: 34 °C
